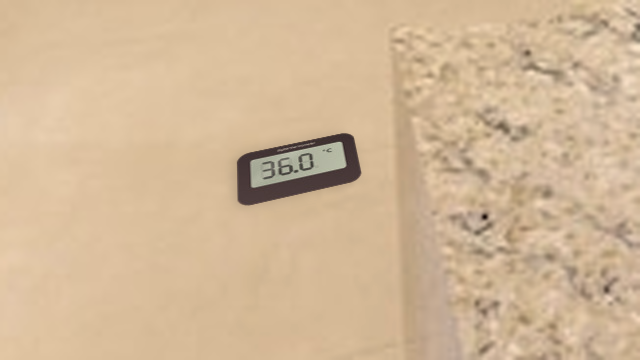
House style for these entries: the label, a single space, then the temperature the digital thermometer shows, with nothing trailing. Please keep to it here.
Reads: 36.0 °C
